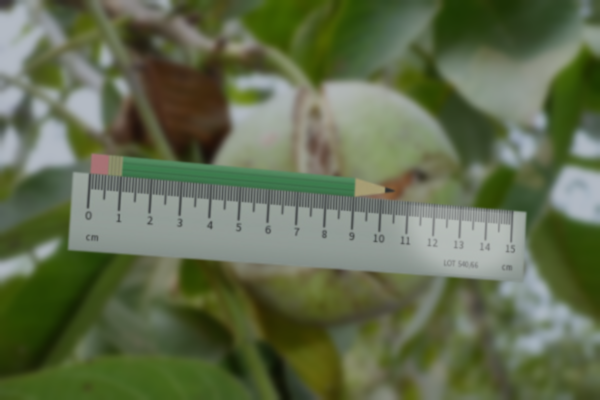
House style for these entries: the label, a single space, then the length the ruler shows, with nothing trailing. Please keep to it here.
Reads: 10.5 cm
